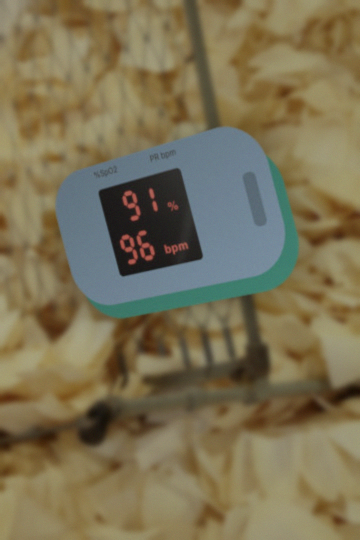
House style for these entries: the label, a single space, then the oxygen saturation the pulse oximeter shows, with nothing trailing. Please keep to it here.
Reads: 91 %
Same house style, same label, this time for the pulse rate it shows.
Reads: 96 bpm
